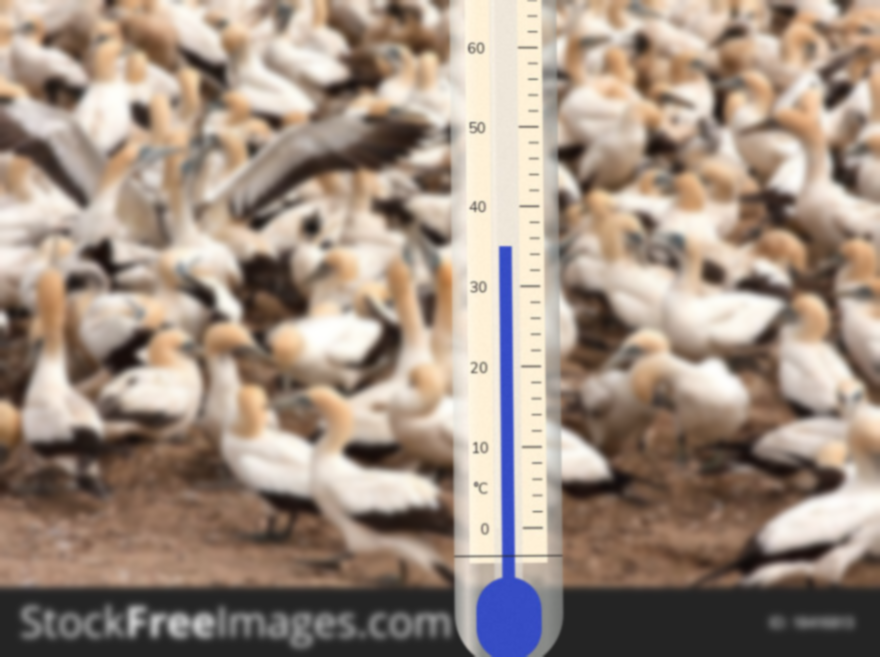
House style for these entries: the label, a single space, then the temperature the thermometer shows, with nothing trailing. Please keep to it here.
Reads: 35 °C
